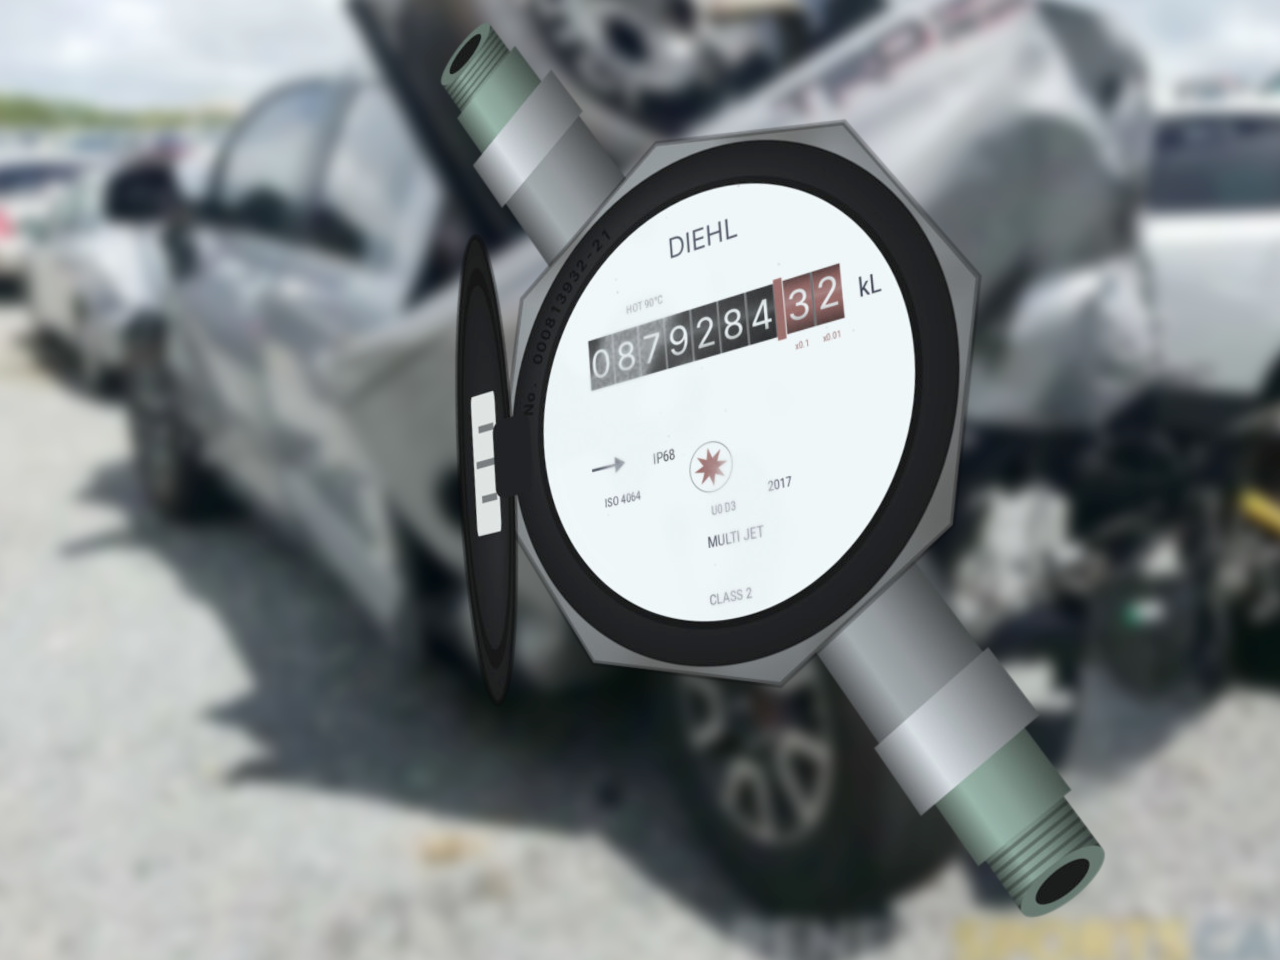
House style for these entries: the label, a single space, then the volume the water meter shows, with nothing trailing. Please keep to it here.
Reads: 879284.32 kL
